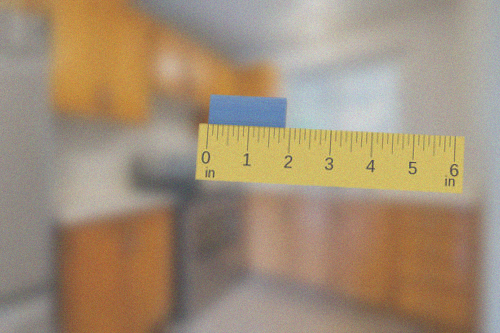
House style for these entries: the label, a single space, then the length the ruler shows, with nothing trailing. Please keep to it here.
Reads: 1.875 in
